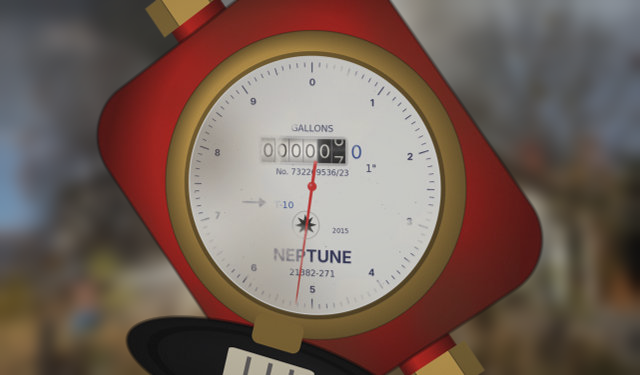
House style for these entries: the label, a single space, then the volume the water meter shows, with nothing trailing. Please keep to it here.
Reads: 65.2 gal
